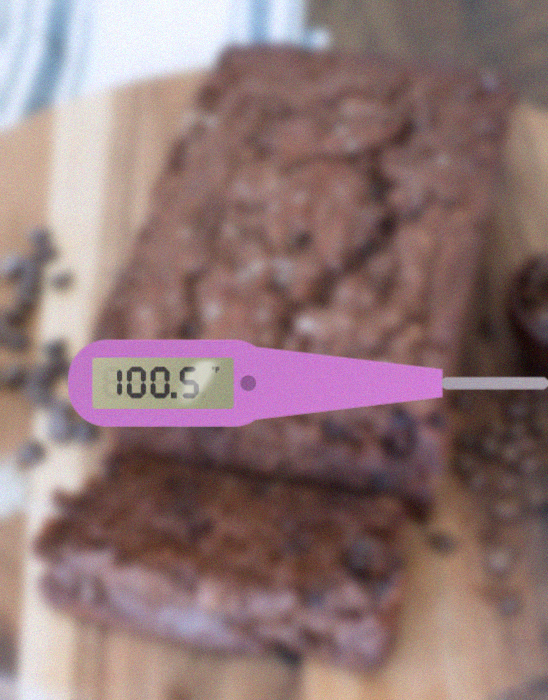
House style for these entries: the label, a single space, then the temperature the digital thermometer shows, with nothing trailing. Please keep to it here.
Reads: 100.5 °F
